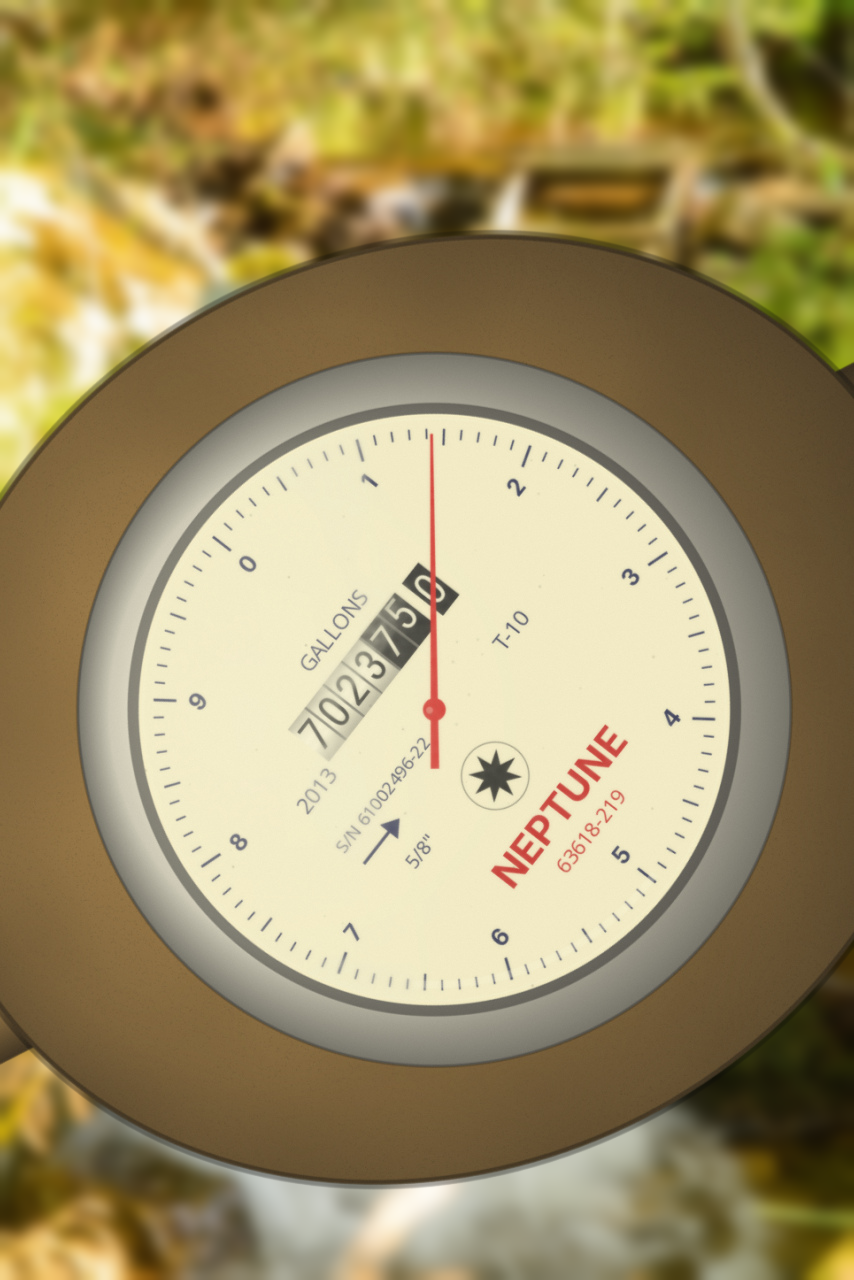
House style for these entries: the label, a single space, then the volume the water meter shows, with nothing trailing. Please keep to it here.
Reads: 7023751.4 gal
